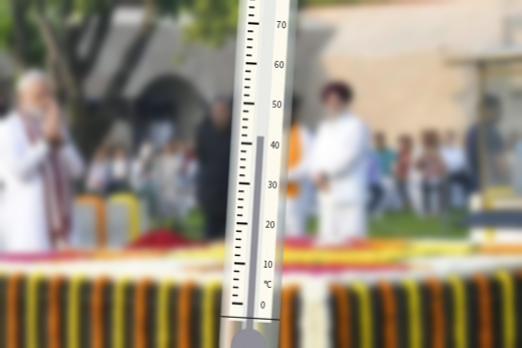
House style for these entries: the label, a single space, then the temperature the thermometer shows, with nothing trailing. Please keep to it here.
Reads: 42 °C
